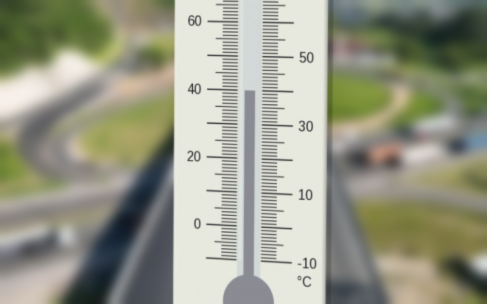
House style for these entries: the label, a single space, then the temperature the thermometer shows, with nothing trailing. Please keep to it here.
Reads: 40 °C
